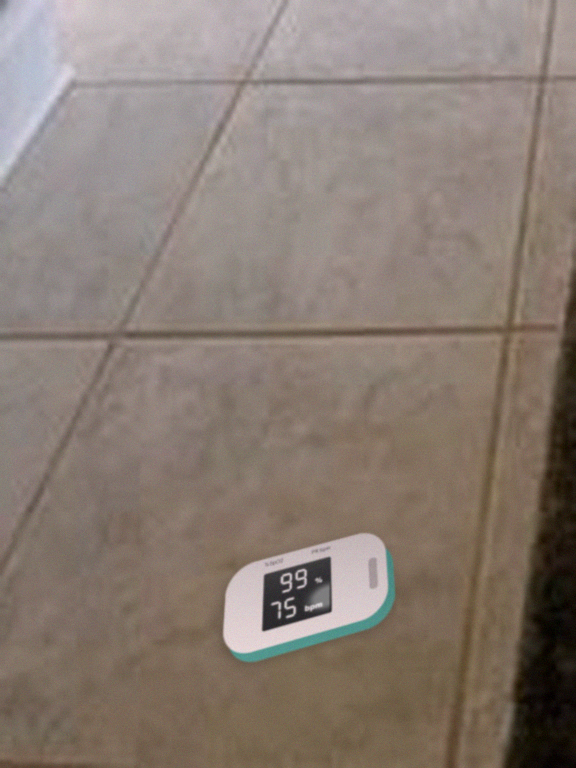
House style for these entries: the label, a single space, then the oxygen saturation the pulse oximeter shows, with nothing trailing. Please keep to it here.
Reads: 99 %
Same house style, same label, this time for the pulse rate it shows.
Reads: 75 bpm
